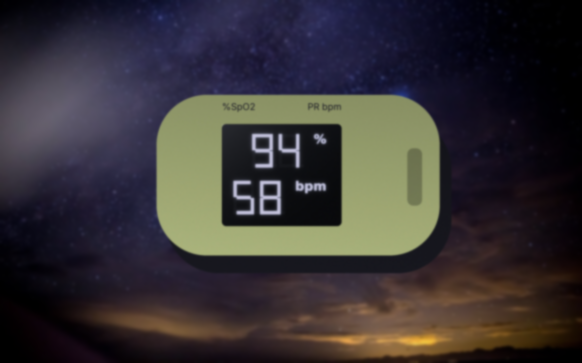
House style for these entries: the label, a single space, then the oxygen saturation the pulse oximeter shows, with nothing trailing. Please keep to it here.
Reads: 94 %
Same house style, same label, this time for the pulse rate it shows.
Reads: 58 bpm
